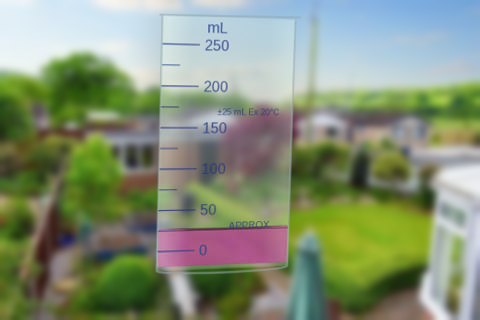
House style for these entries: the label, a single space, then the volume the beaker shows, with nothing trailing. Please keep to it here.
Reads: 25 mL
